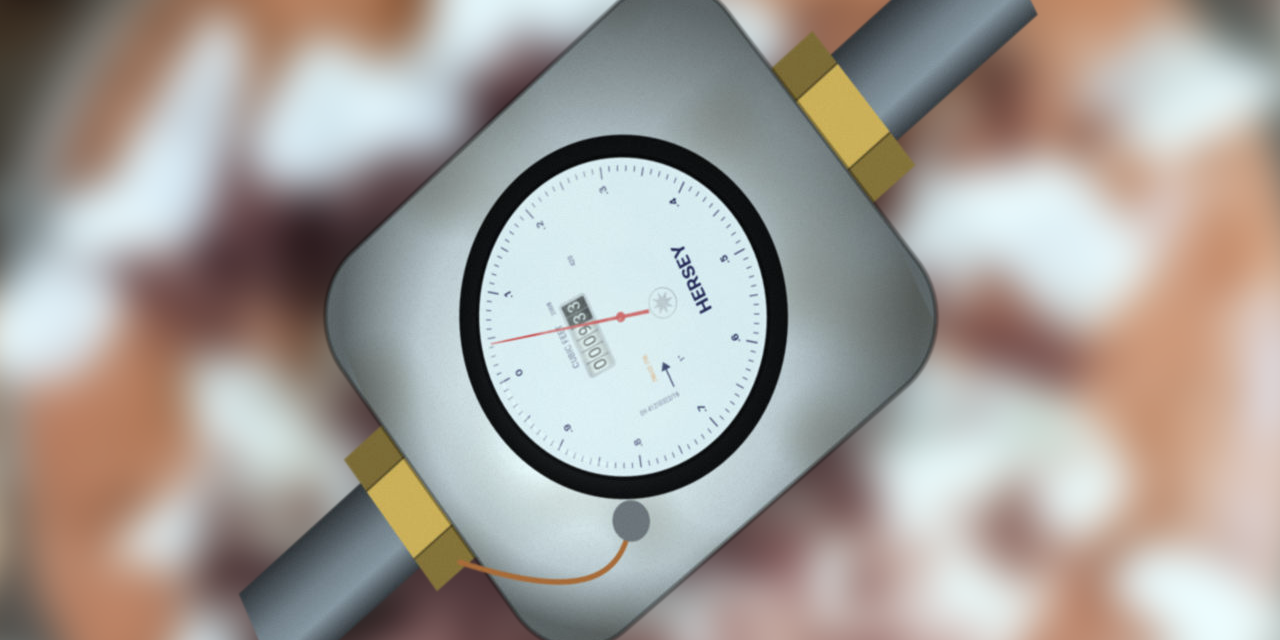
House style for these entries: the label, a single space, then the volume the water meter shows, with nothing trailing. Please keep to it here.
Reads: 933.04 ft³
